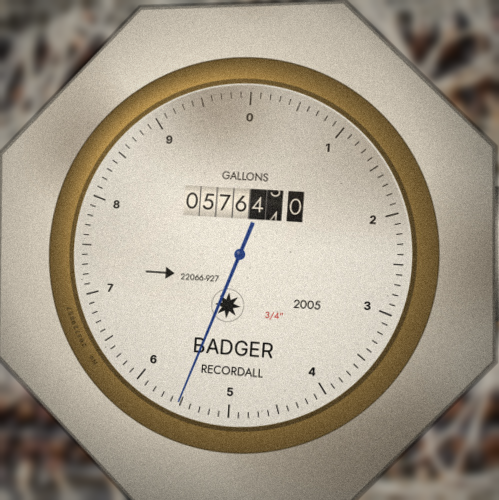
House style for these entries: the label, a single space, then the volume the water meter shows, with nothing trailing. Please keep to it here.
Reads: 576435.5 gal
